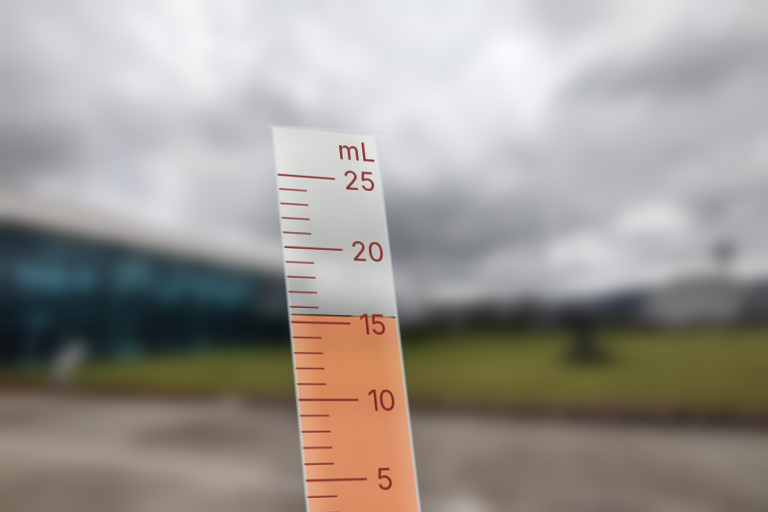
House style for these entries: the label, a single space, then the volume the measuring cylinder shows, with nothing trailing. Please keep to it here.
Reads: 15.5 mL
